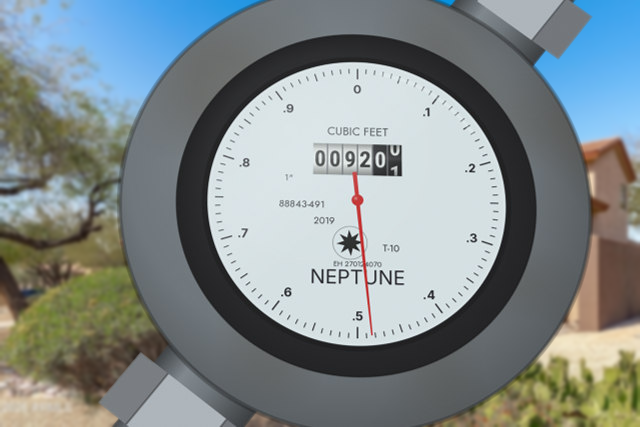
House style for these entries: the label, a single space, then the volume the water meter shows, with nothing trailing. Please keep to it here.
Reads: 9200.48 ft³
